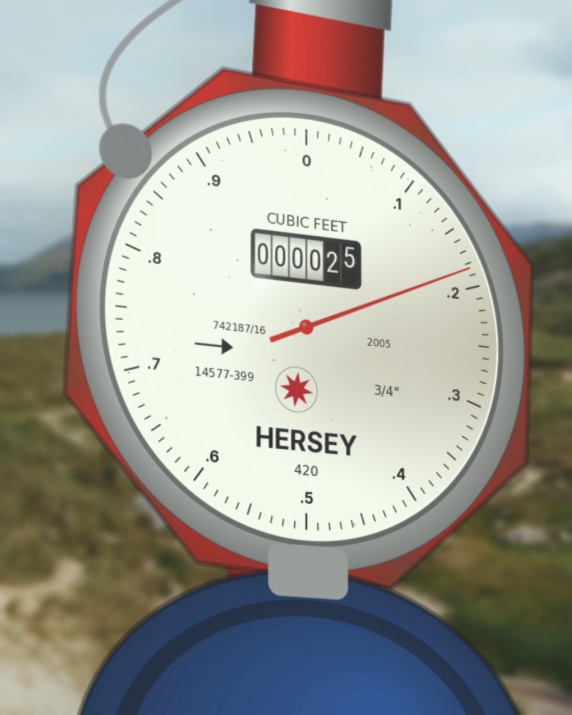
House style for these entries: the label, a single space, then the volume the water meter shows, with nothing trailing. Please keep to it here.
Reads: 25.18 ft³
